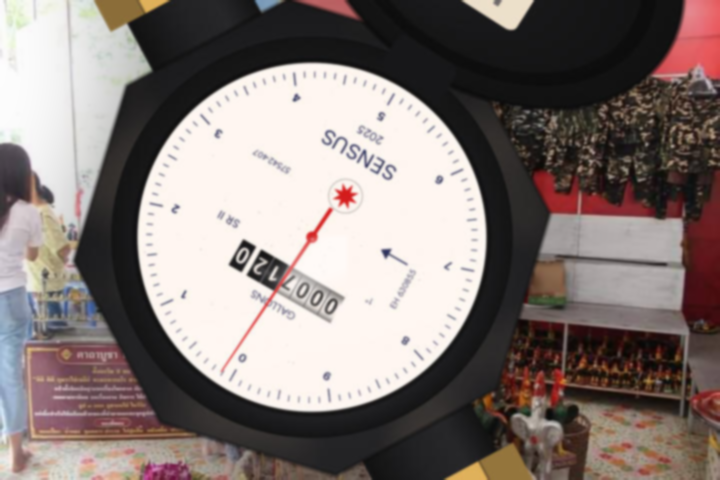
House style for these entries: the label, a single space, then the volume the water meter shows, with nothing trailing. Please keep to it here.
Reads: 7120.1 gal
